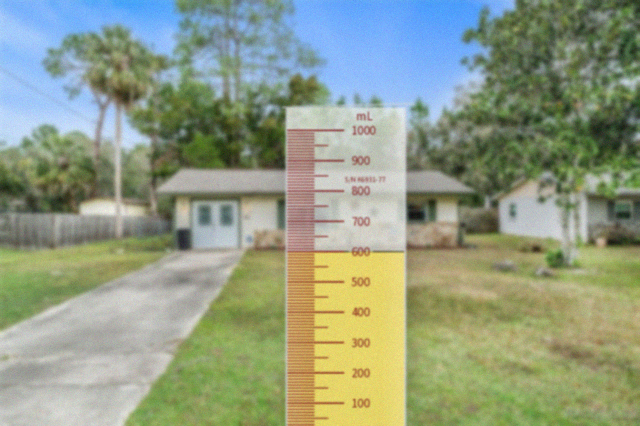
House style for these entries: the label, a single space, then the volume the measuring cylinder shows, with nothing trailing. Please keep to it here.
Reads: 600 mL
